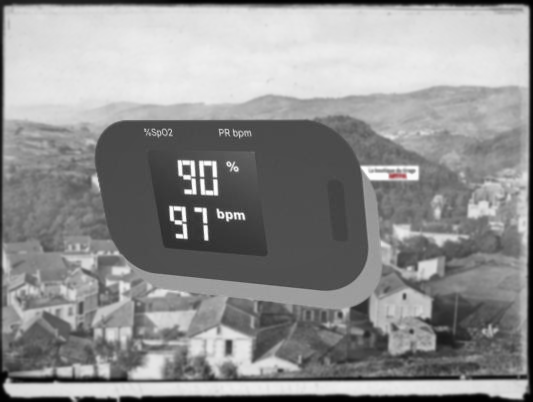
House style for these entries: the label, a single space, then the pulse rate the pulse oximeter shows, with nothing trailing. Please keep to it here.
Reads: 97 bpm
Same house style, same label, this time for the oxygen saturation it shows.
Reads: 90 %
